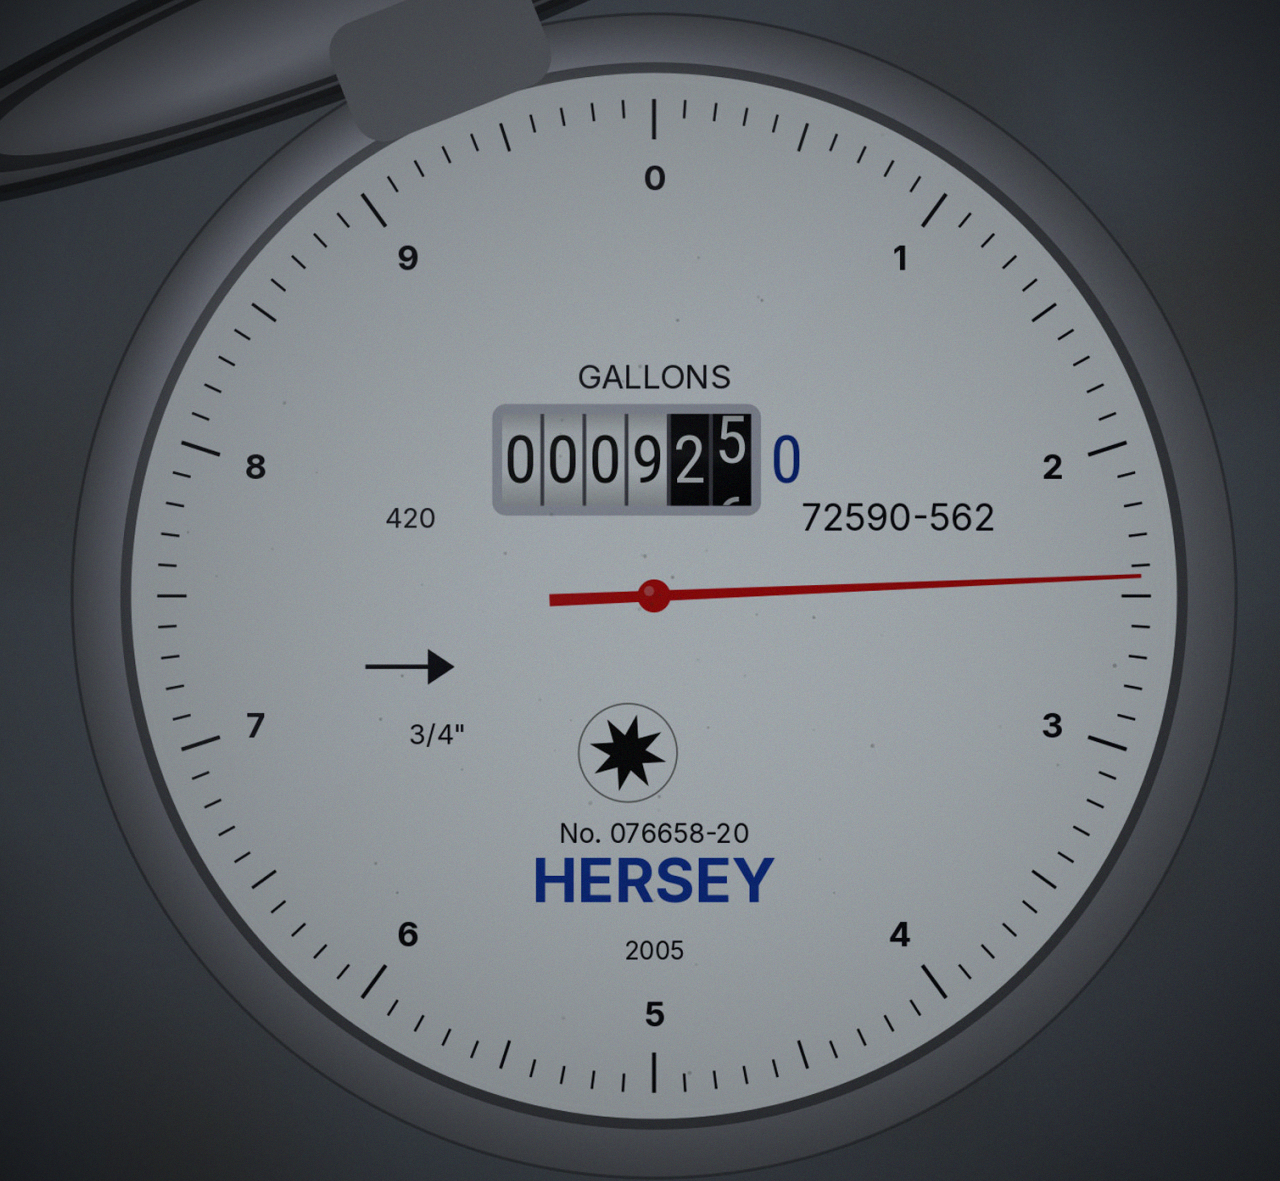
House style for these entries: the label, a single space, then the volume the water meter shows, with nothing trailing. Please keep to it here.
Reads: 9252.4 gal
